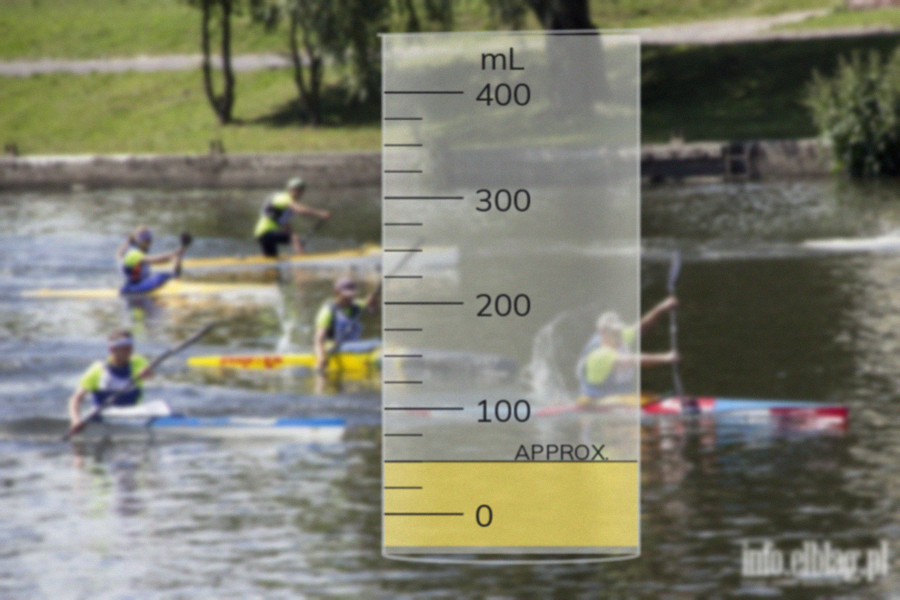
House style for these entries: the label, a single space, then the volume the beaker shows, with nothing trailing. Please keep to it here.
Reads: 50 mL
